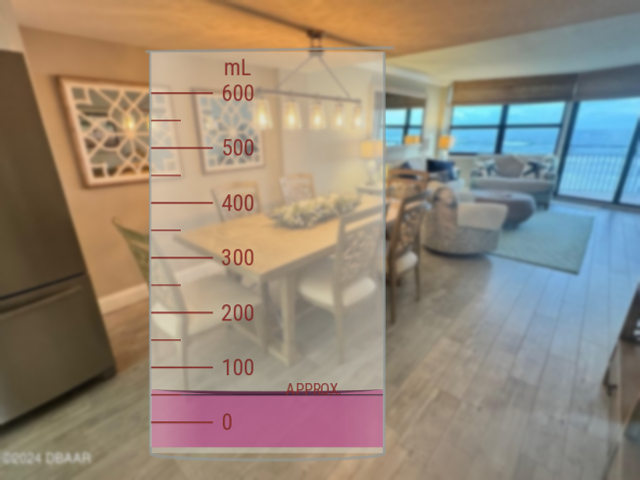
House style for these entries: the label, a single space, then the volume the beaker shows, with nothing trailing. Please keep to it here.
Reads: 50 mL
